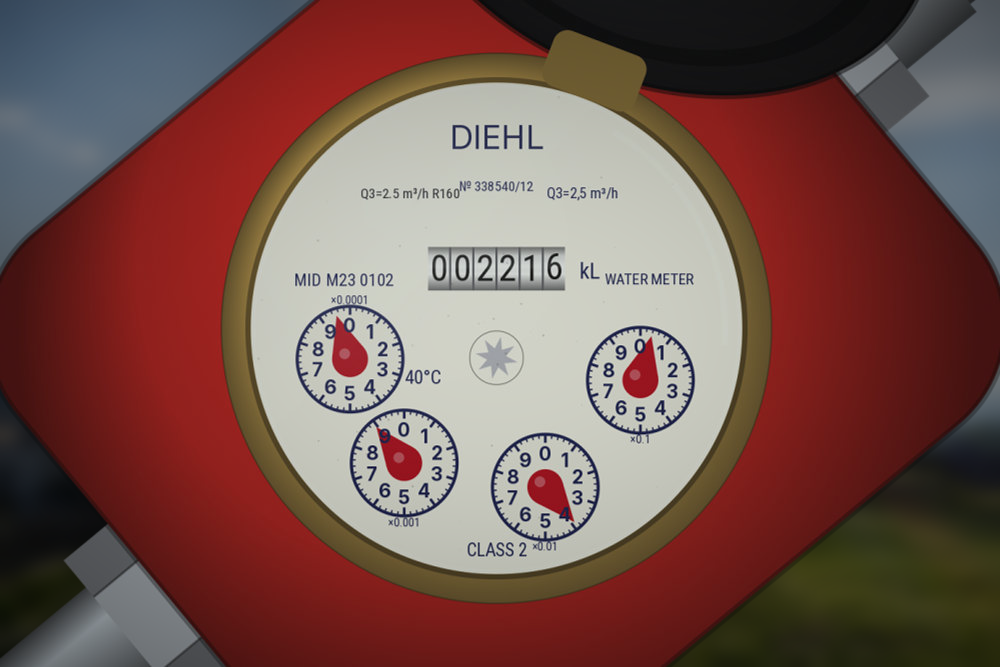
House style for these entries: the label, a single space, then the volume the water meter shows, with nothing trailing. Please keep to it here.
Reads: 2216.0389 kL
